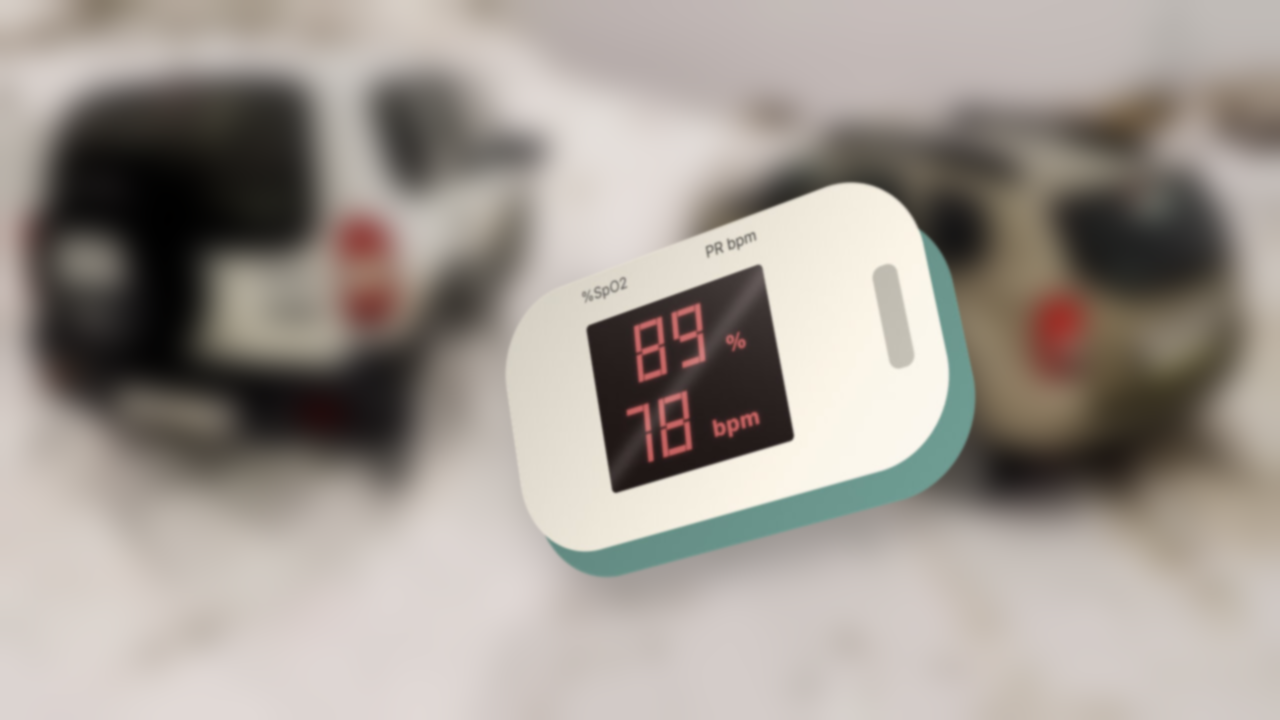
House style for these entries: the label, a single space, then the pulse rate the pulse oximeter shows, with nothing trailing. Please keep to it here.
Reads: 78 bpm
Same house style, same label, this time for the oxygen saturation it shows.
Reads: 89 %
